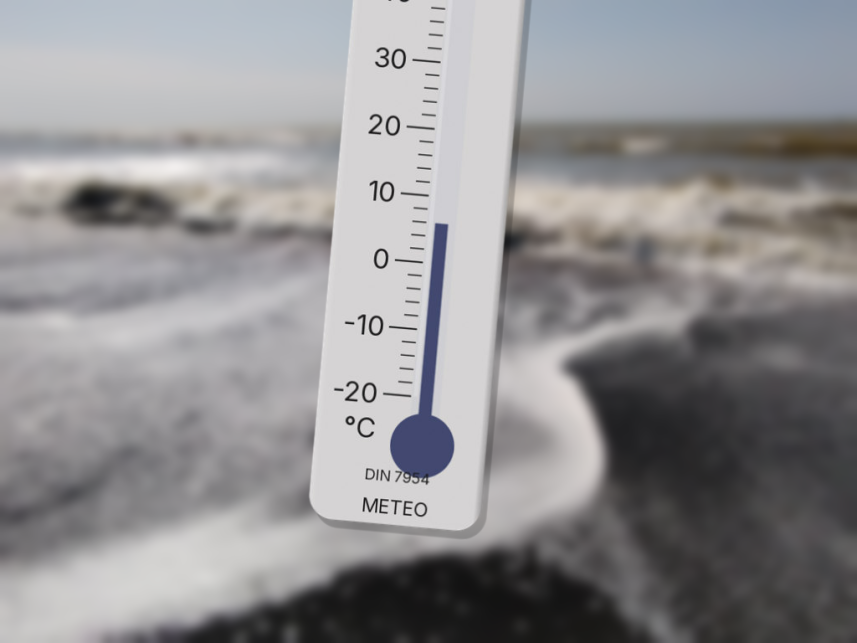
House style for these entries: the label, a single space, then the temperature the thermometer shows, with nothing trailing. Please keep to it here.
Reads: 6 °C
